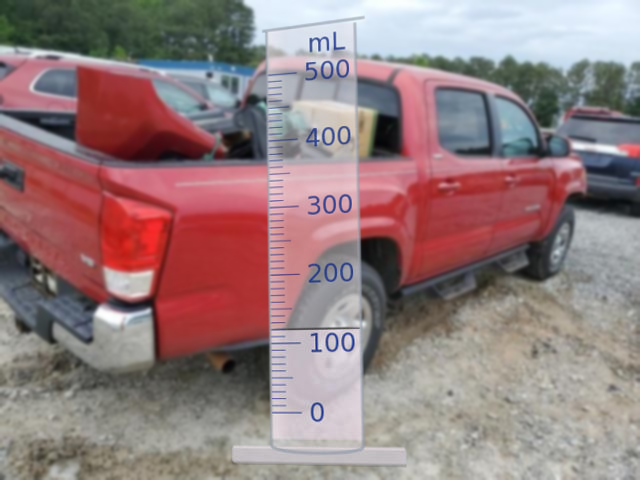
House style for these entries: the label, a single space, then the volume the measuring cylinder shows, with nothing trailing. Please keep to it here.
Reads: 120 mL
